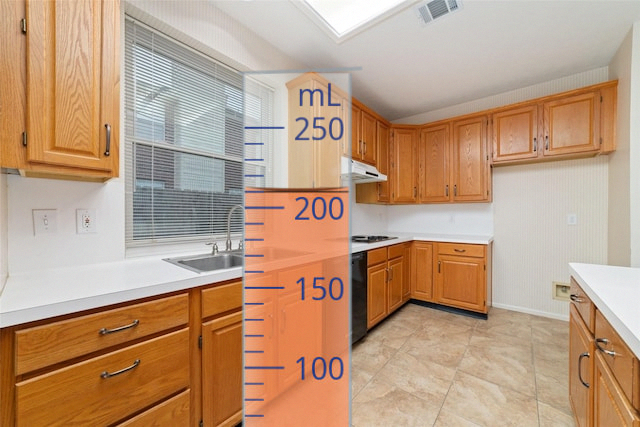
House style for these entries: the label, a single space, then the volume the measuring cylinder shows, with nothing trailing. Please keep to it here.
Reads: 210 mL
